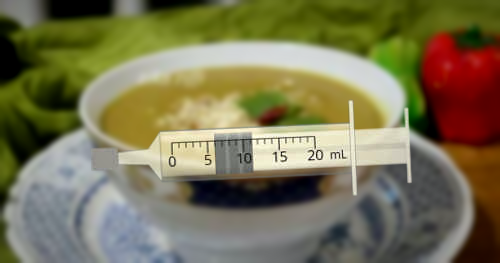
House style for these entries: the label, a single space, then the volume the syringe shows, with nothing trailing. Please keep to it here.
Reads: 6 mL
